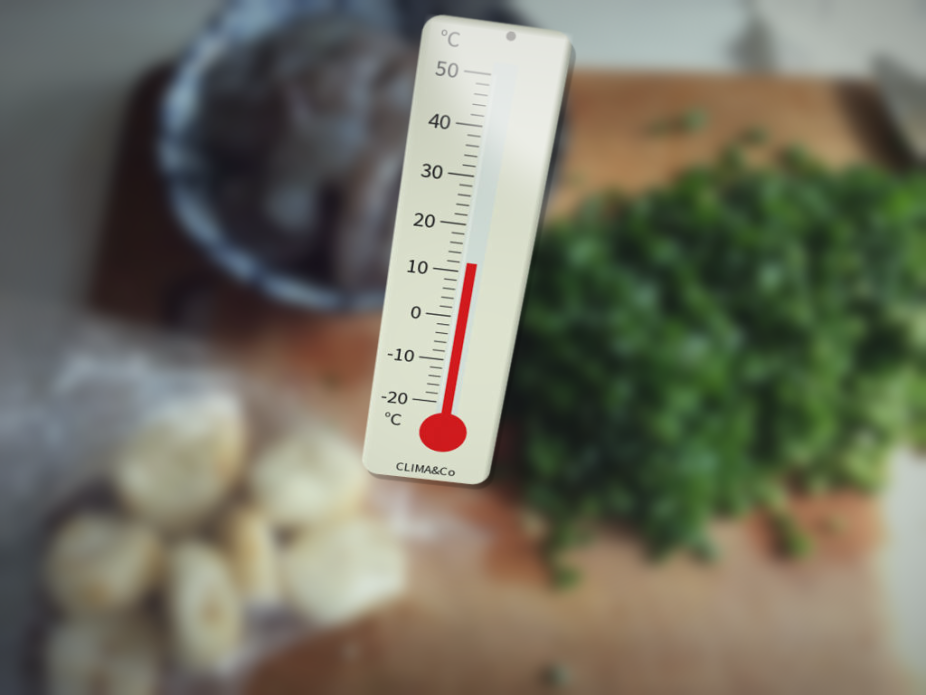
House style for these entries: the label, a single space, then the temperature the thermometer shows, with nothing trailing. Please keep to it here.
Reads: 12 °C
